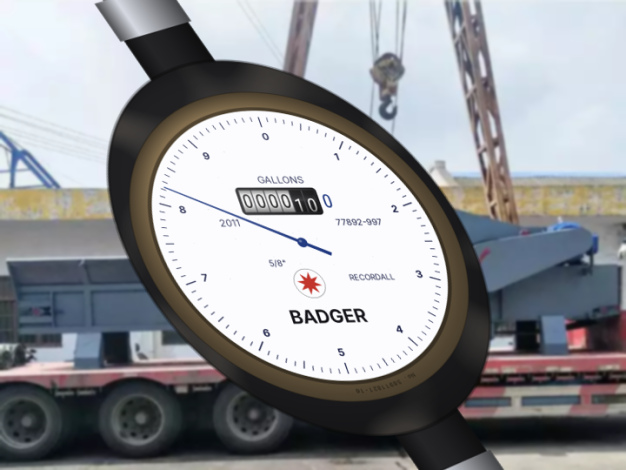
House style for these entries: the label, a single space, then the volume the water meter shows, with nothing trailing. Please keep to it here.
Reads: 98.2 gal
